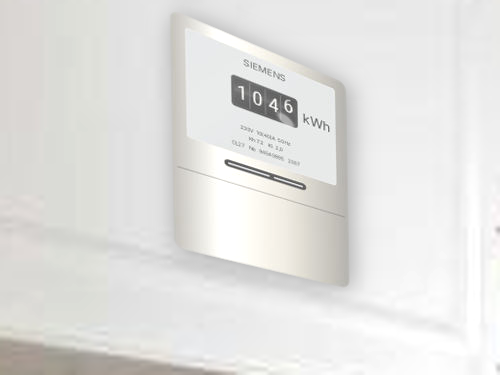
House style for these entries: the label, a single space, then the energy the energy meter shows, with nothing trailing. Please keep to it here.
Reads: 1046 kWh
